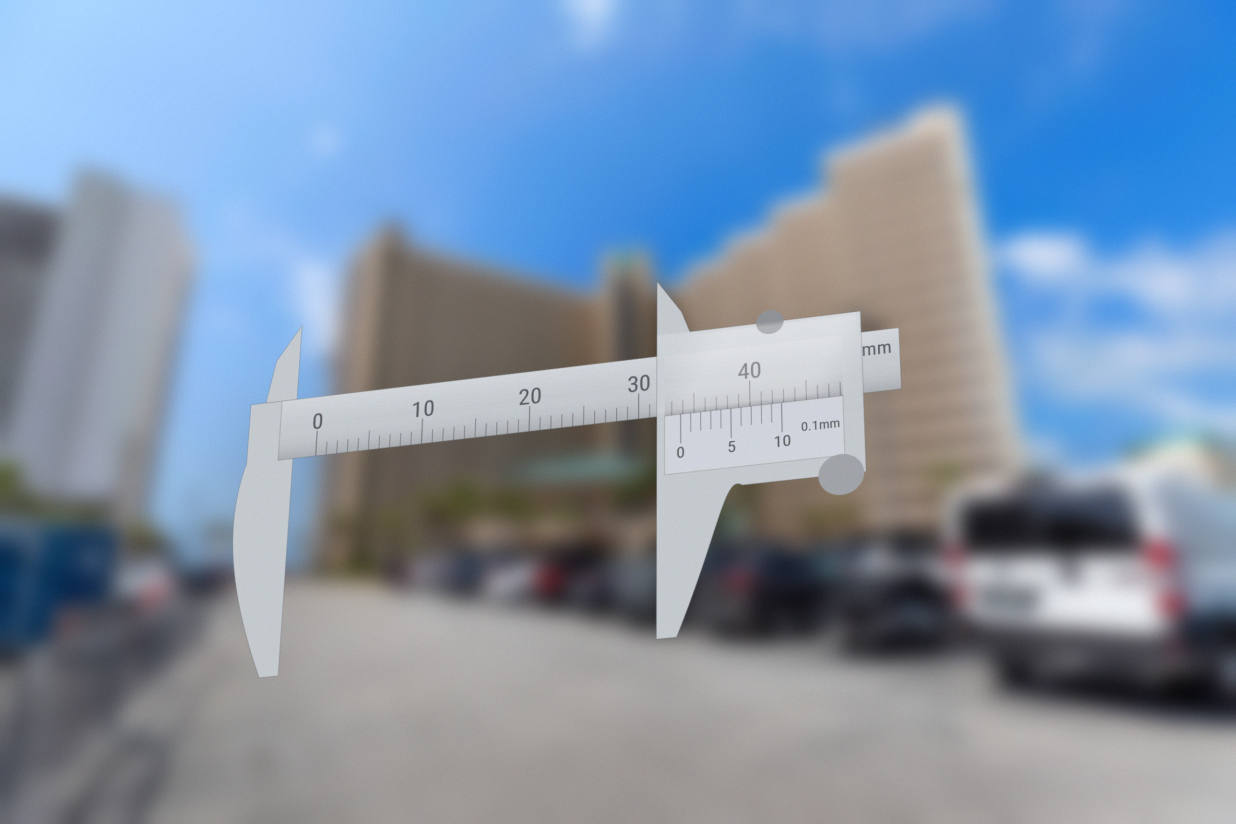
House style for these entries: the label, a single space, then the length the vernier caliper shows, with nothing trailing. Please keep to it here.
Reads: 33.8 mm
